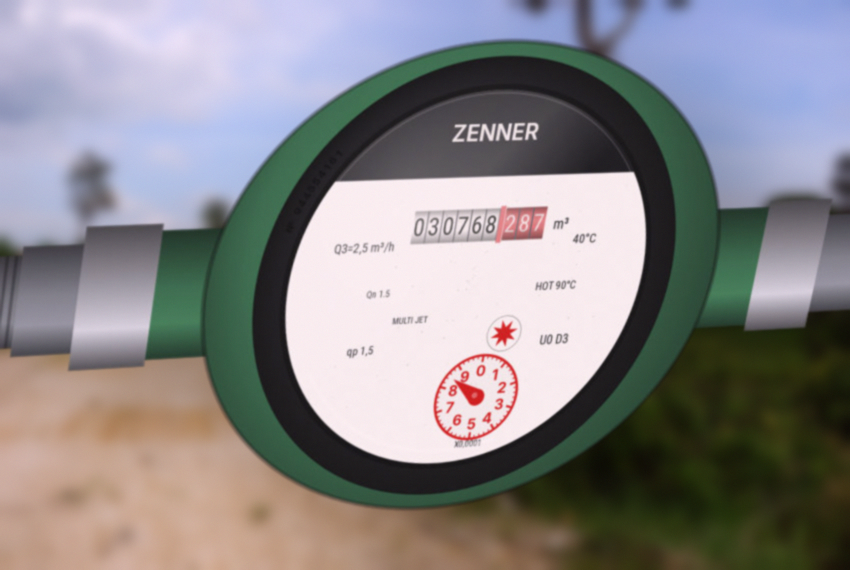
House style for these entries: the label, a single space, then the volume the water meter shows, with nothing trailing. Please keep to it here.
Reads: 30768.2878 m³
